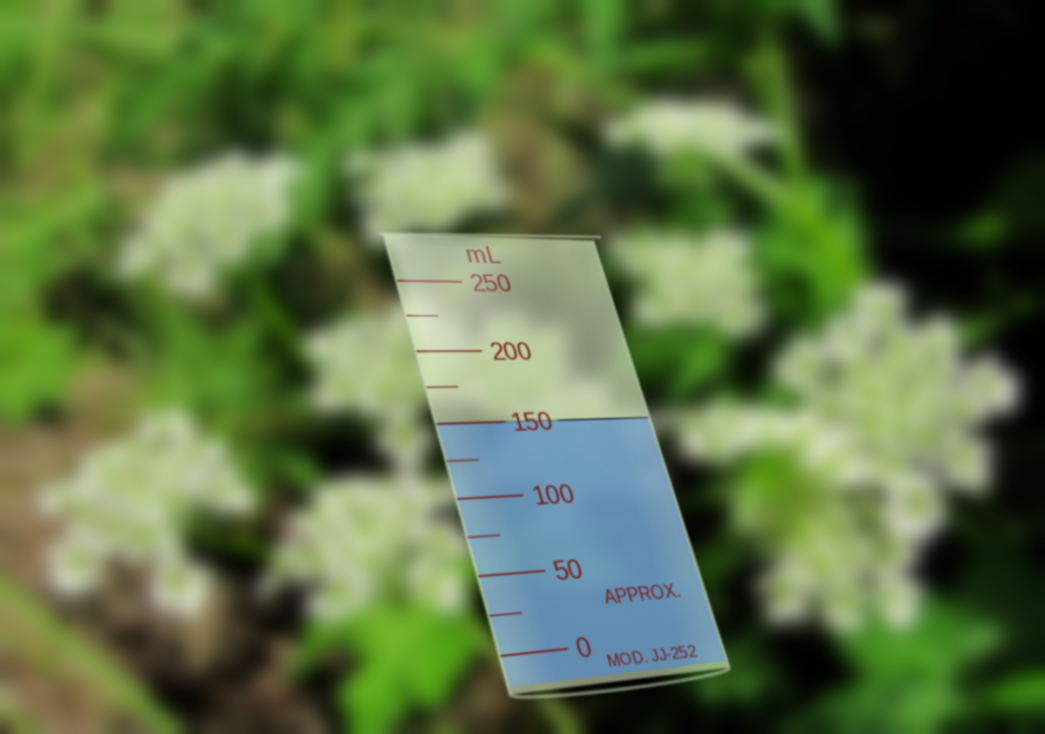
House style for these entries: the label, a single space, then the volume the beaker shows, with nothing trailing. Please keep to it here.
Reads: 150 mL
